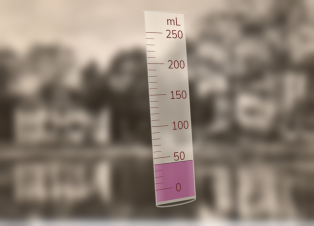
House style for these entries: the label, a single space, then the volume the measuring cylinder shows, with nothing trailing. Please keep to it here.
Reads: 40 mL
